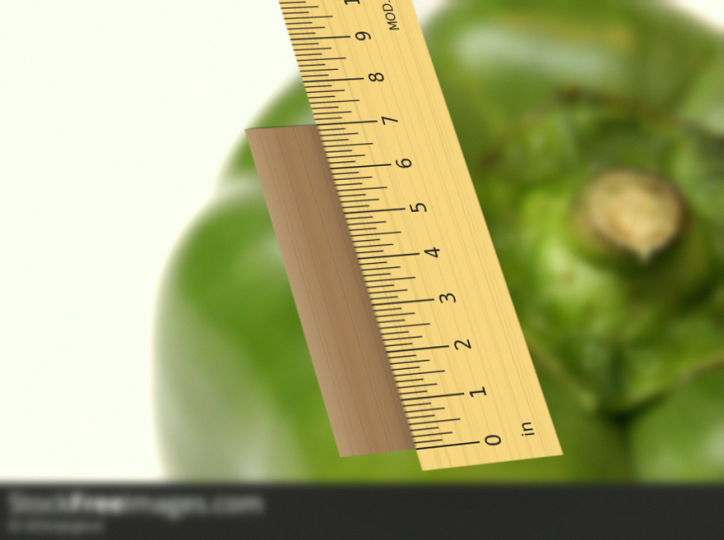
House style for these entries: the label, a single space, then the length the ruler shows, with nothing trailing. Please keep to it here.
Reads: 7 in
